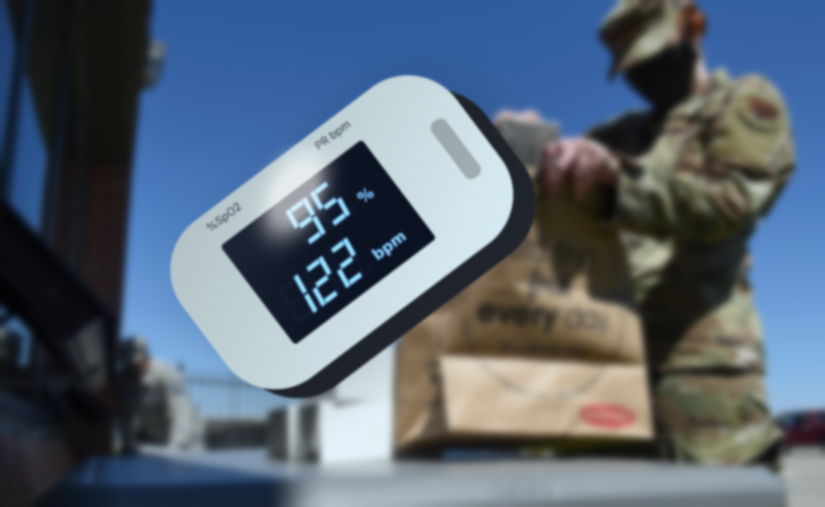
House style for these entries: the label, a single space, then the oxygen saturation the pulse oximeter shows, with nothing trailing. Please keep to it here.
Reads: 95 %
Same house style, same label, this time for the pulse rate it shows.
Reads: 122 bpm
